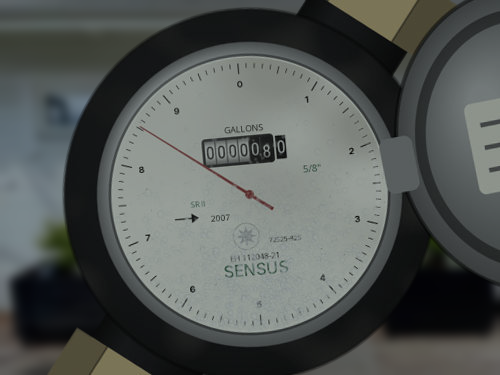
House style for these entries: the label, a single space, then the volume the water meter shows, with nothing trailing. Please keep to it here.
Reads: 78.5 gal
